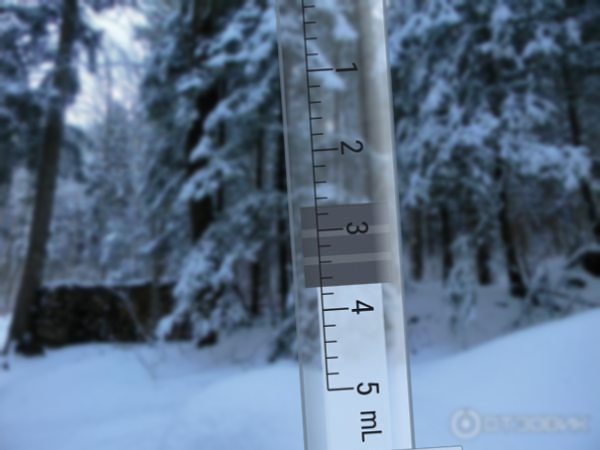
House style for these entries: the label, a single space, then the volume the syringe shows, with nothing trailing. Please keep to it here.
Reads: 2.7 mL
